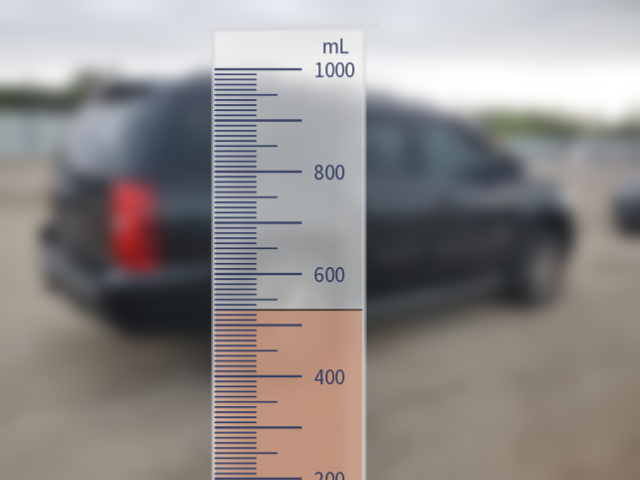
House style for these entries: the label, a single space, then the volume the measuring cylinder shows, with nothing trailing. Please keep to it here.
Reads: 530 mL
